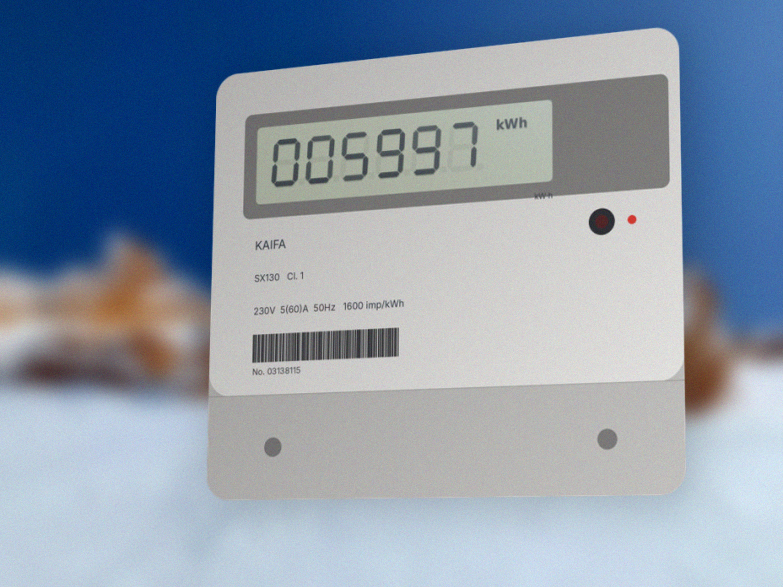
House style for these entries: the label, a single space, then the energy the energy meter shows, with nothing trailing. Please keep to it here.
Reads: 5997 kWh
